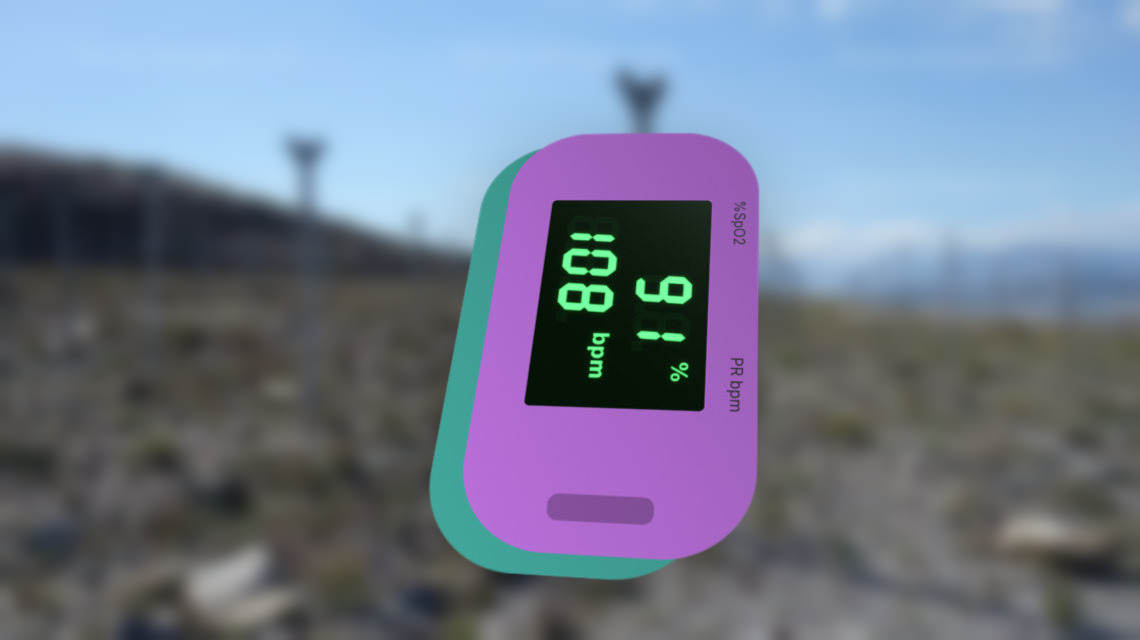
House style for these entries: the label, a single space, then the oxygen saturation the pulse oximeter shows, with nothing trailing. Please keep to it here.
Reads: 91 %
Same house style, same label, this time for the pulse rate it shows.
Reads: 108 bpm
